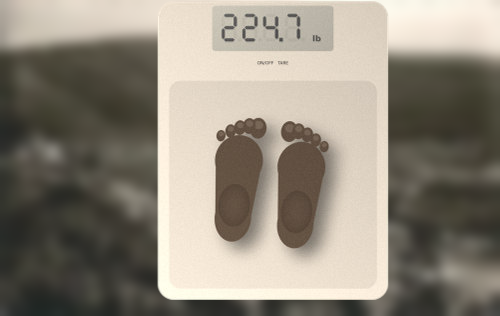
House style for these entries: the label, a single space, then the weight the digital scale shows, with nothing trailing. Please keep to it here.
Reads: 224.7 lb
